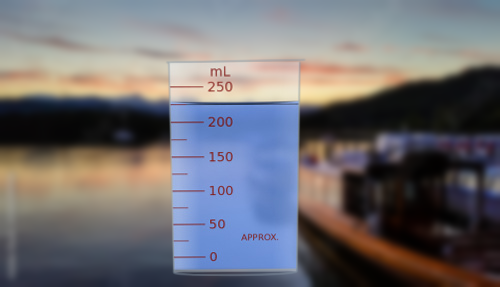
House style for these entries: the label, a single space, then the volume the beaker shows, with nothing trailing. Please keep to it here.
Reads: 225 mL
